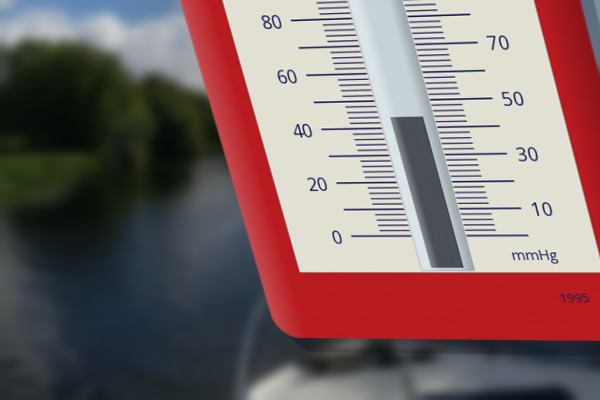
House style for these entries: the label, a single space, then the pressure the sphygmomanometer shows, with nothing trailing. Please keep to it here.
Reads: 44 mmHg
